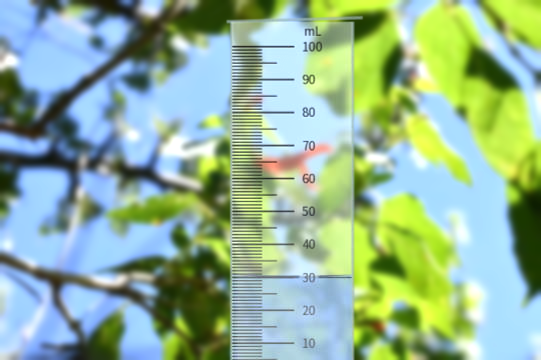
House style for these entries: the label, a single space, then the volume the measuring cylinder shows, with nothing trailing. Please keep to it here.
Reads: 30 mL
